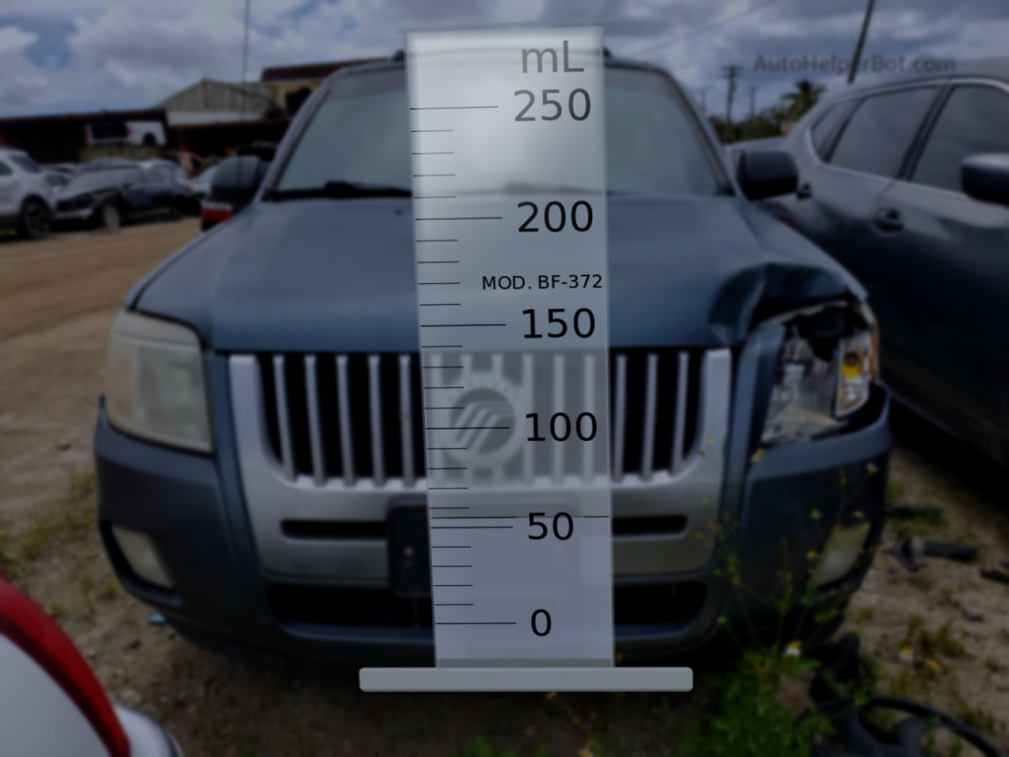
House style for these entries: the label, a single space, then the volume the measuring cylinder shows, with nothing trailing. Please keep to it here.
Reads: 55 mL
